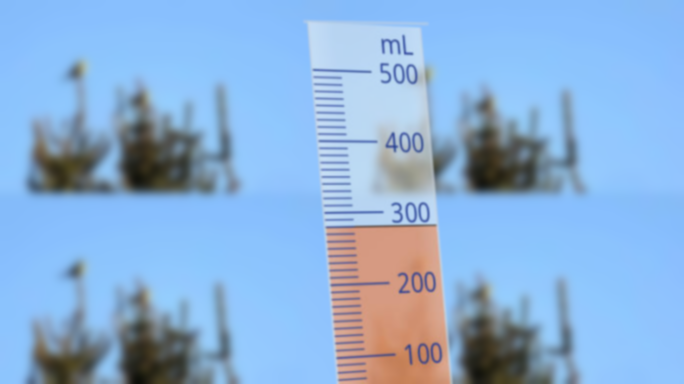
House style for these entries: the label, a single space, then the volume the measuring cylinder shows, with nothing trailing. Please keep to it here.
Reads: 280 mL
